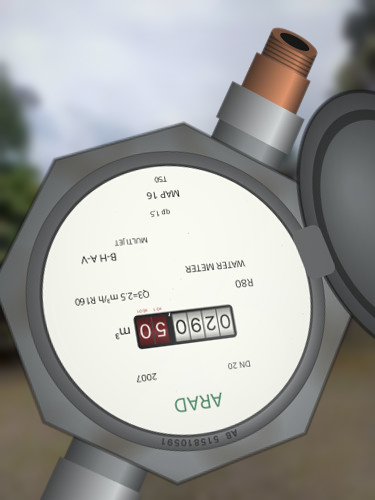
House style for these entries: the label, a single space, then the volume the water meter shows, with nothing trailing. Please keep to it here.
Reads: 290.50 m³
